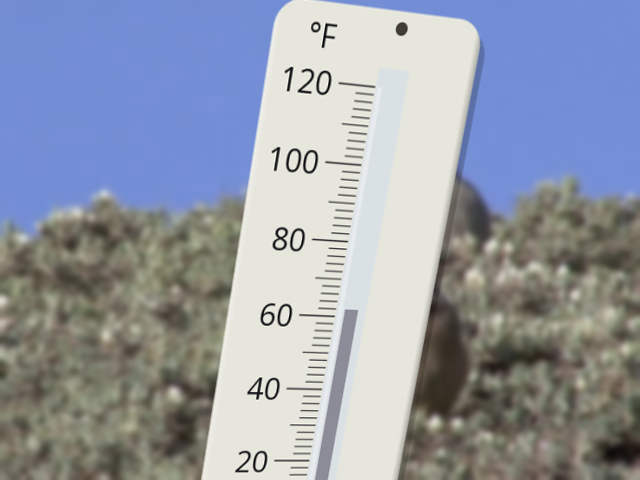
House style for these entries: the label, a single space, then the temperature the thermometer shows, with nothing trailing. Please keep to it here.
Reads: 62 °F
